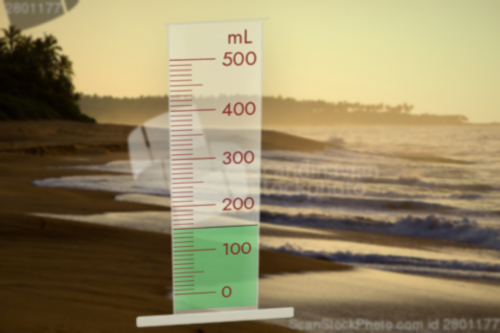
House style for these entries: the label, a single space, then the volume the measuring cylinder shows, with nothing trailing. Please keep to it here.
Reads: 150 mL
